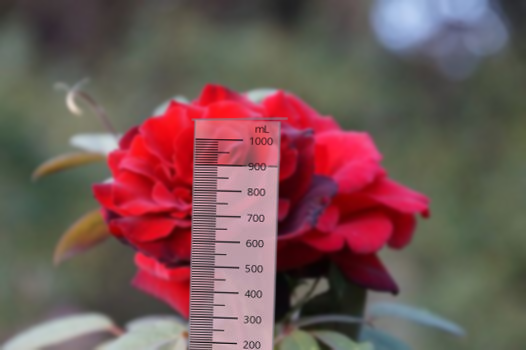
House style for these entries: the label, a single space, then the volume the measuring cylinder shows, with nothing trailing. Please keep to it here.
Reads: 900 mL
